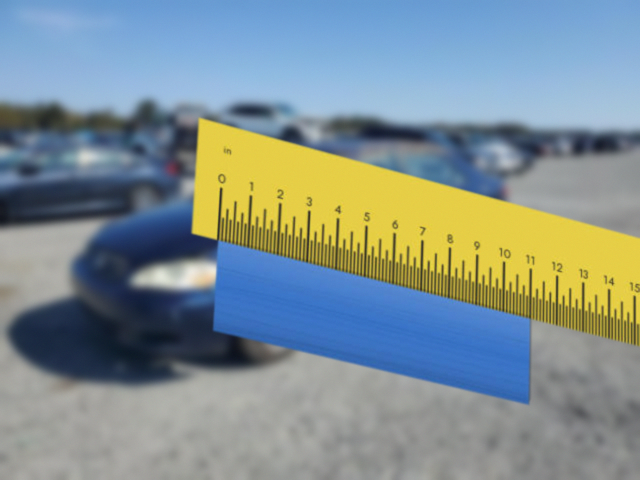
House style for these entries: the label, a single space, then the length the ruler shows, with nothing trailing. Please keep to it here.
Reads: 11 in
